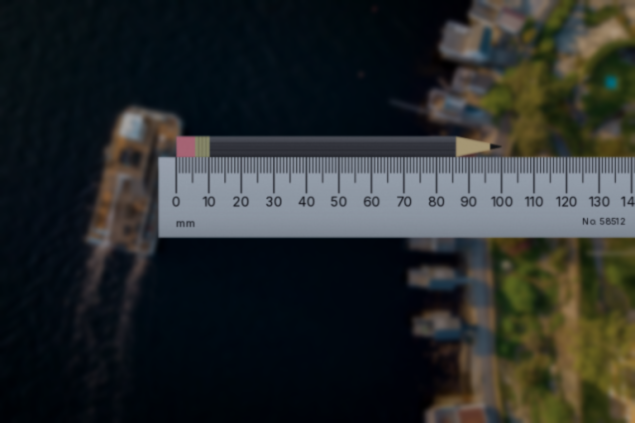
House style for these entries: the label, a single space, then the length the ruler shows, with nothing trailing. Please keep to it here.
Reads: 100 mm
